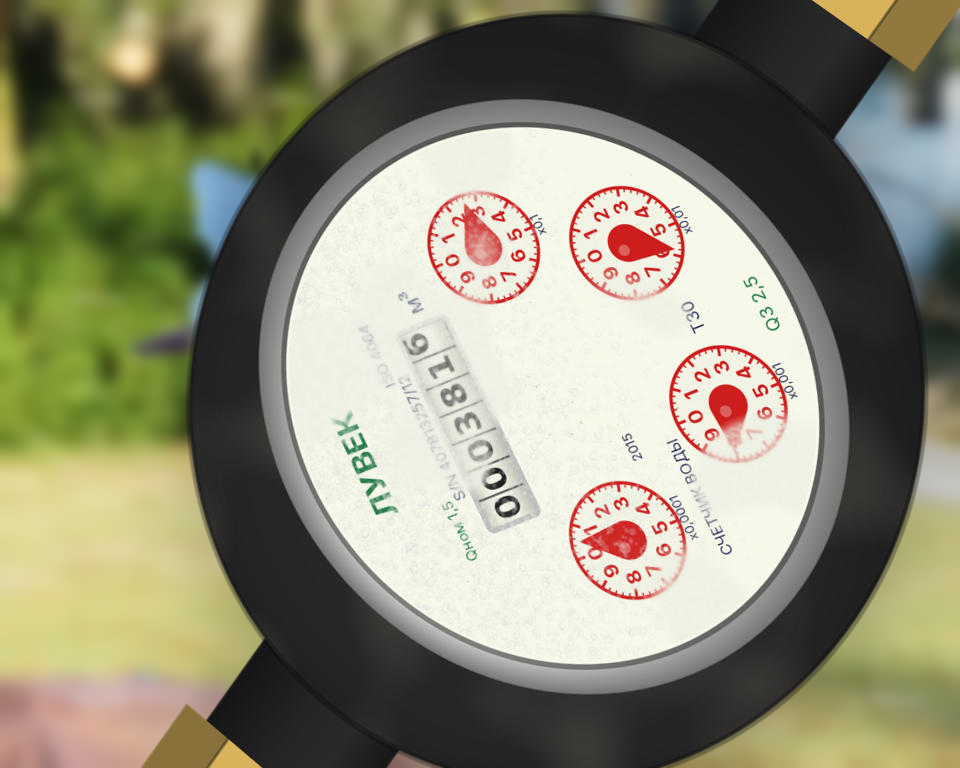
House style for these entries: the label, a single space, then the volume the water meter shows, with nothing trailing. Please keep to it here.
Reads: 3816.2580 m³
